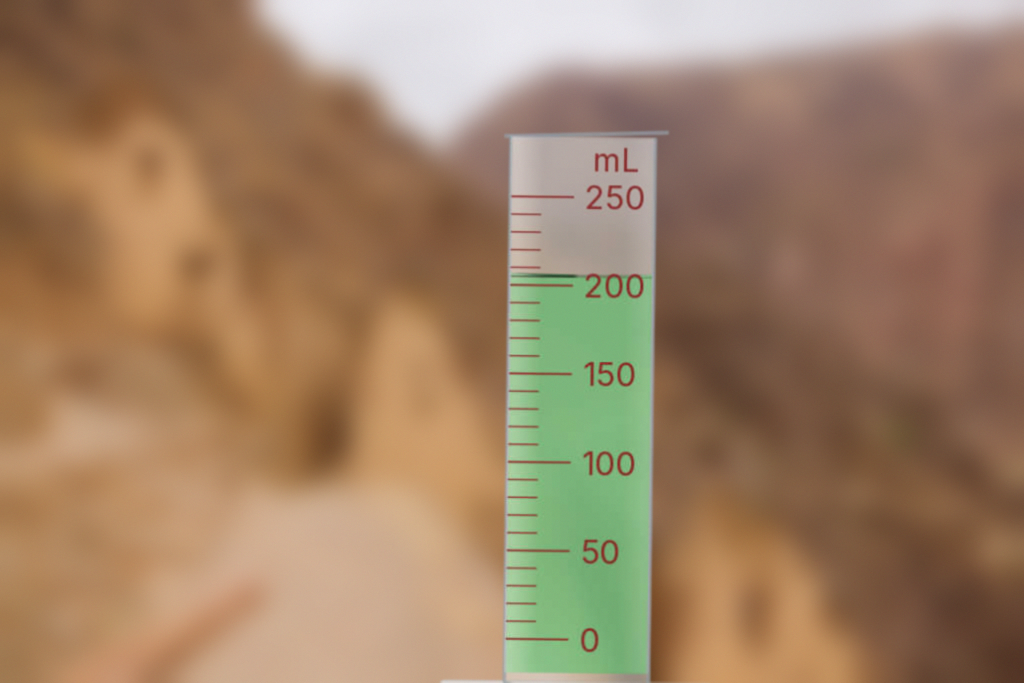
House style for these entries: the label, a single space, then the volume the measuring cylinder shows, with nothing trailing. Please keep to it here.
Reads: 205 mL
